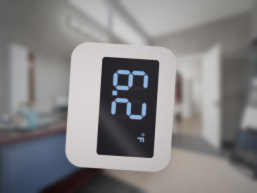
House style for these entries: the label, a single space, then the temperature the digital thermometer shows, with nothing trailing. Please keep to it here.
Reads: 6.2 °F
